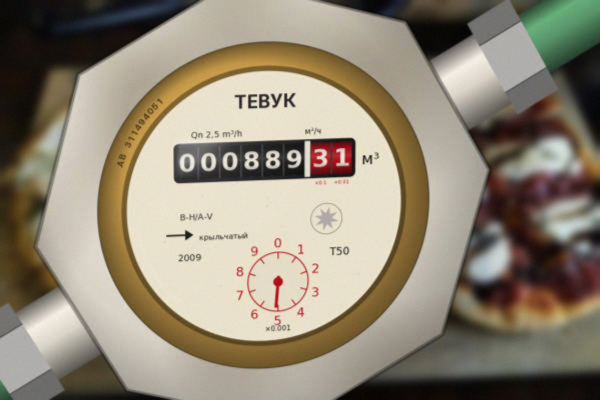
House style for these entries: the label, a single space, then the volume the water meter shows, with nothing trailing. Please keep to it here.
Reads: 889.315 m³
